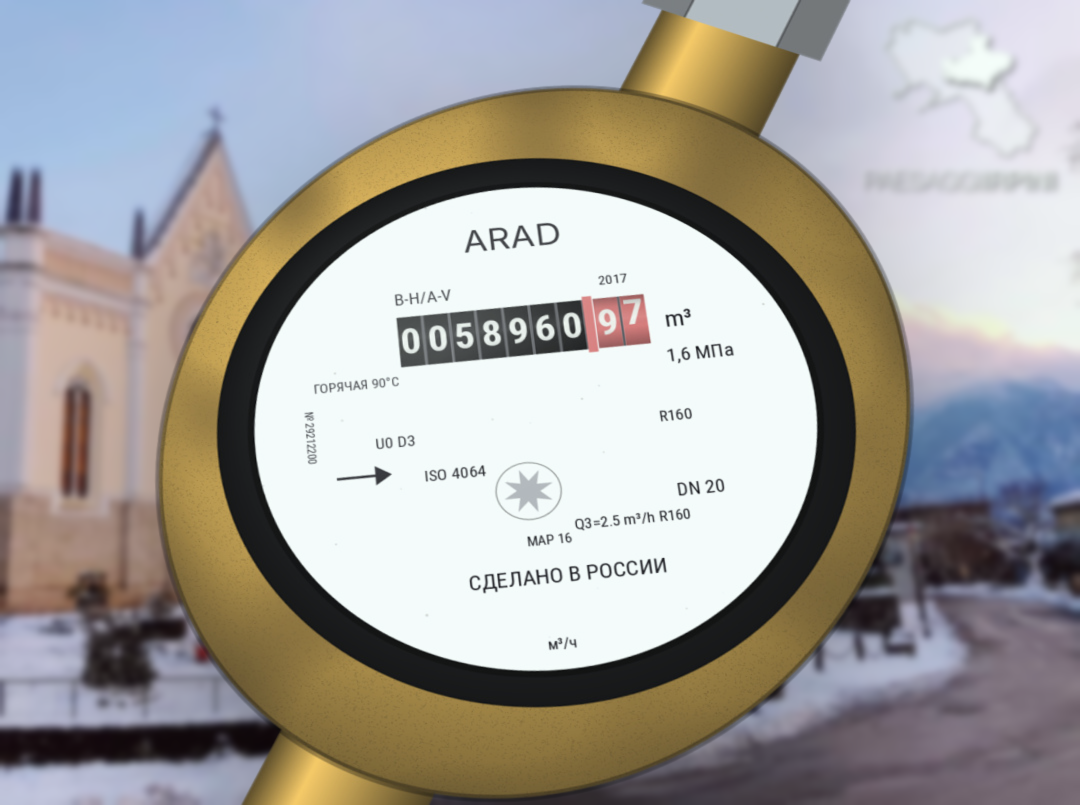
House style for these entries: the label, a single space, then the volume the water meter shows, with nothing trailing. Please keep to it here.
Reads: 58960.97 m³
